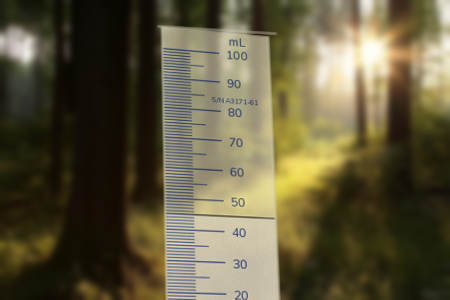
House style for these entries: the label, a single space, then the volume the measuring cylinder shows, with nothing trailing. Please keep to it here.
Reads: 45 mL
